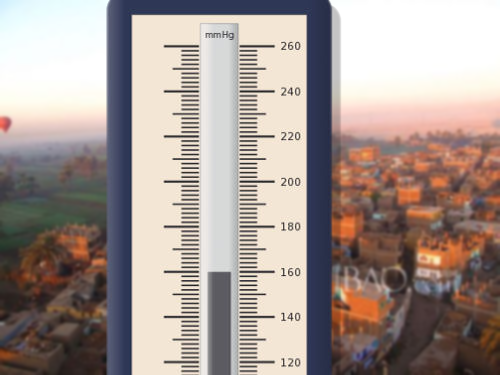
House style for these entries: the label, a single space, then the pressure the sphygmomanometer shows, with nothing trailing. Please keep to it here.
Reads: 160 mmHg
